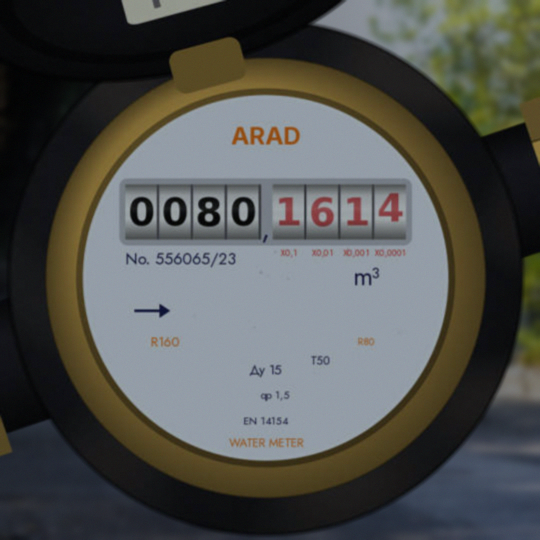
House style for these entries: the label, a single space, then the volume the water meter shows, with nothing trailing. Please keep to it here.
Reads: 80.1614 m³
